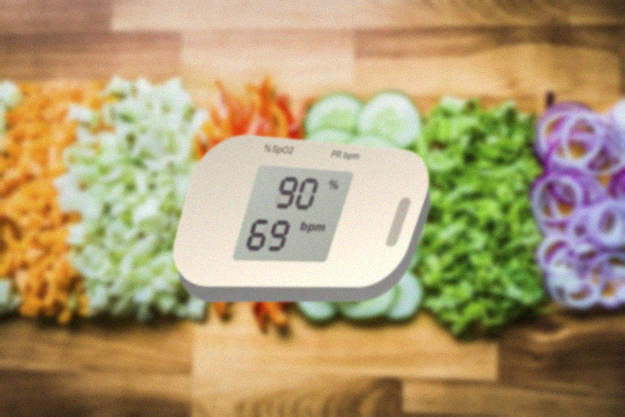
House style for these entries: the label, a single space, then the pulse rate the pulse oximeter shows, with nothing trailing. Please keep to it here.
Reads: 69 bpm
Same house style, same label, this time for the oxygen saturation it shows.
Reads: 90 %
